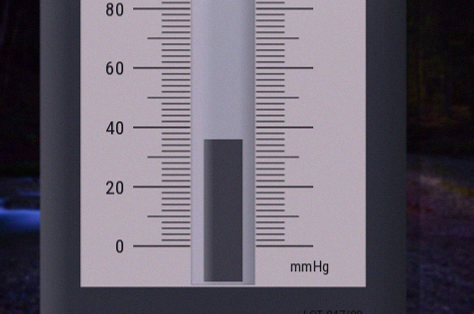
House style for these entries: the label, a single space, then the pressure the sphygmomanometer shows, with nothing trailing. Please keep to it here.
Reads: 36 mmHg
